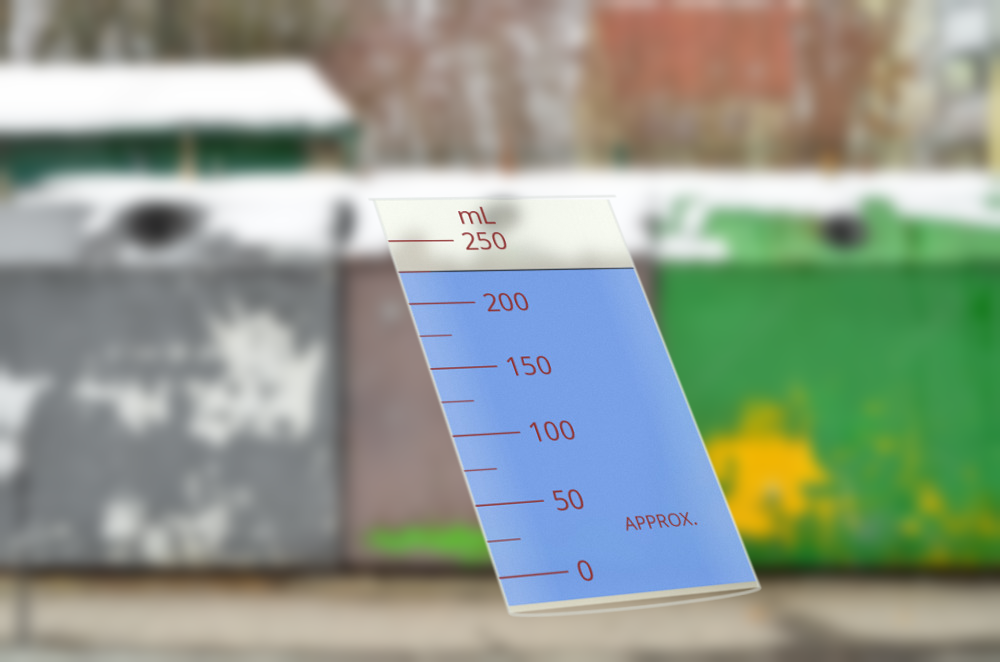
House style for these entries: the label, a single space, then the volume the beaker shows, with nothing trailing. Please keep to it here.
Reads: 225 mL
